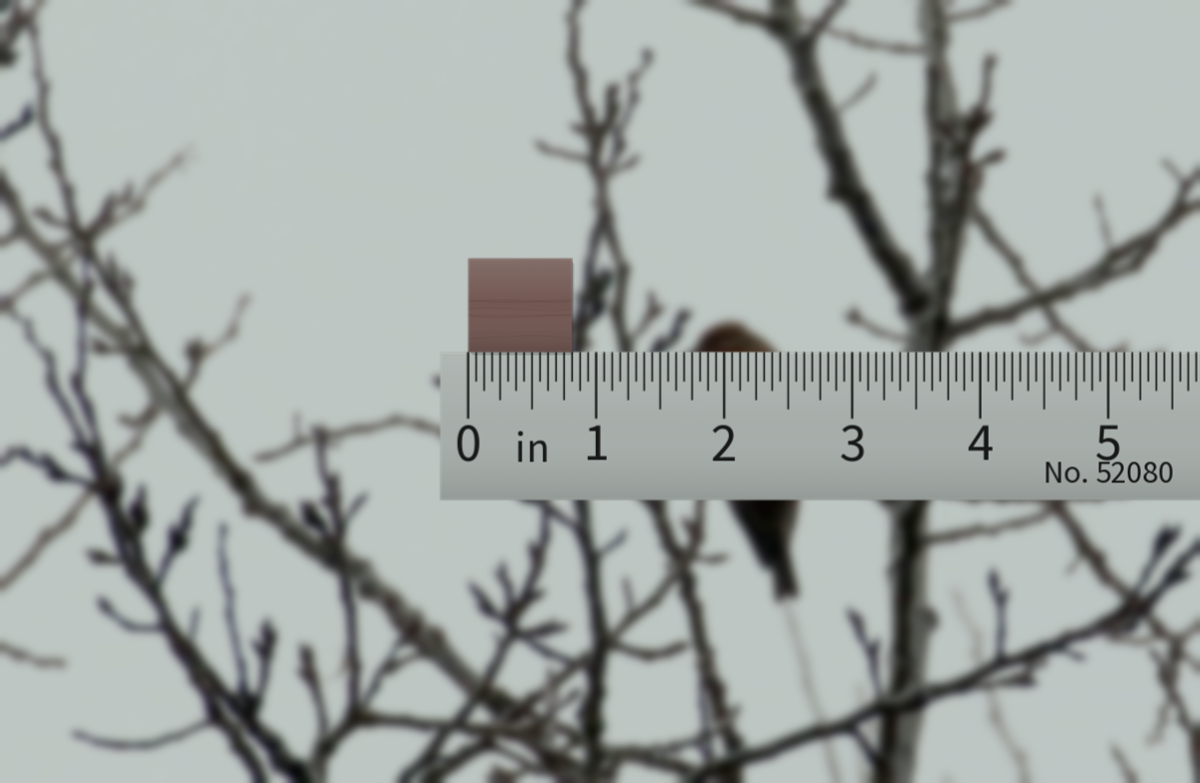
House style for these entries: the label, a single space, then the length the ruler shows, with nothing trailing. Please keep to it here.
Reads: 0.8125 in
